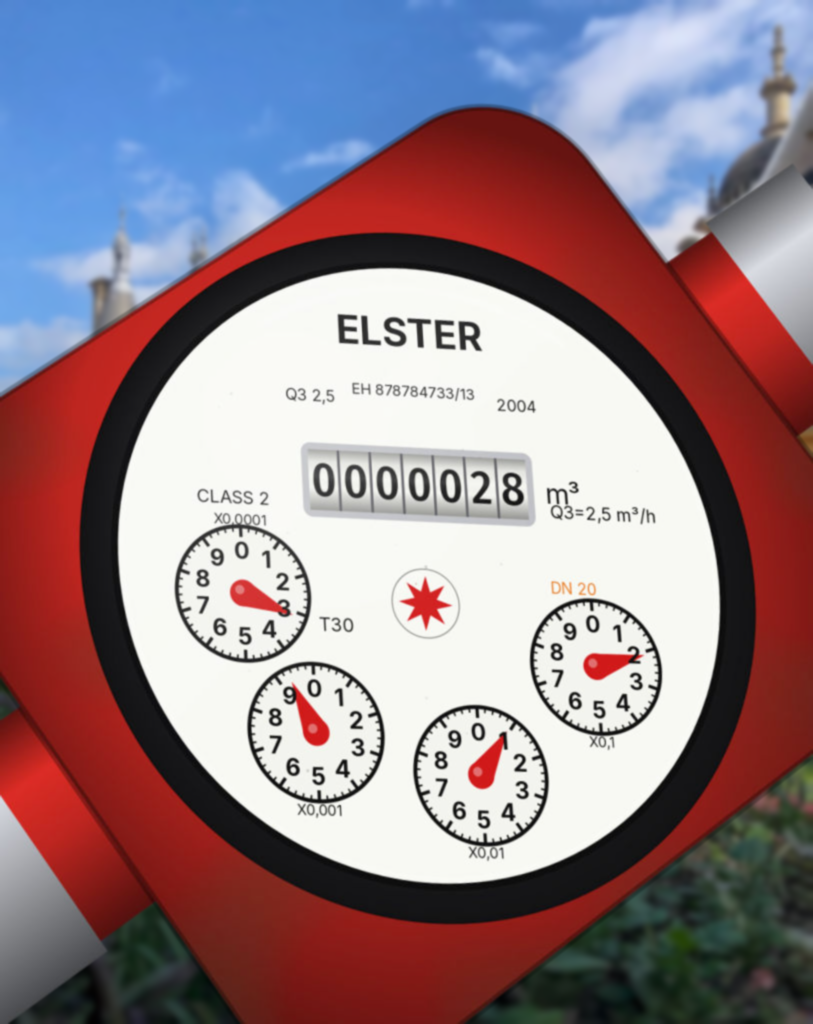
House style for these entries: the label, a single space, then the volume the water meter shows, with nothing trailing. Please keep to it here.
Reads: 28.2093 m³
